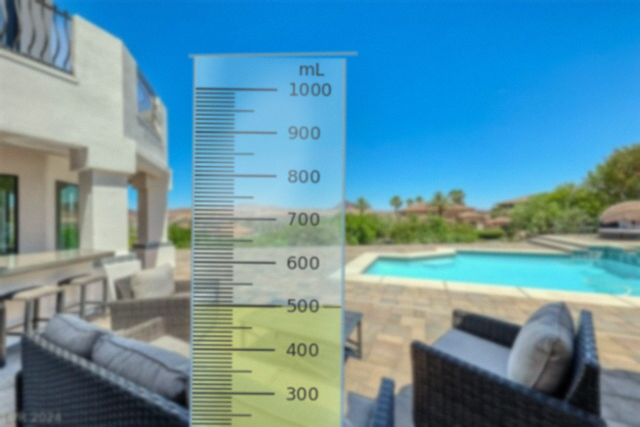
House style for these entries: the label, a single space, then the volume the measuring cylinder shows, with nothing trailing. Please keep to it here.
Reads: 500 mL
